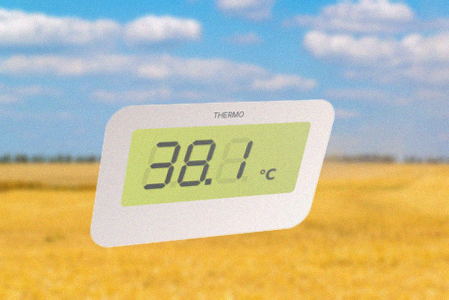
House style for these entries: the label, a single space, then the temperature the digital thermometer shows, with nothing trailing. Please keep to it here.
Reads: 38.1 °C
